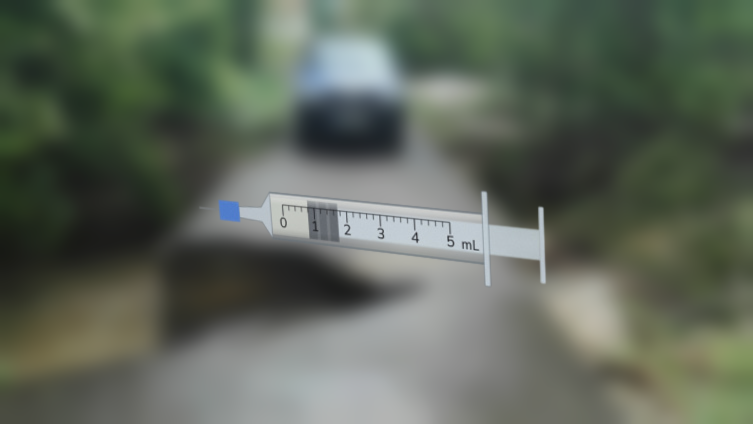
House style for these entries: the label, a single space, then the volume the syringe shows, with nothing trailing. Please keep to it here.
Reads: 0.8 mL
